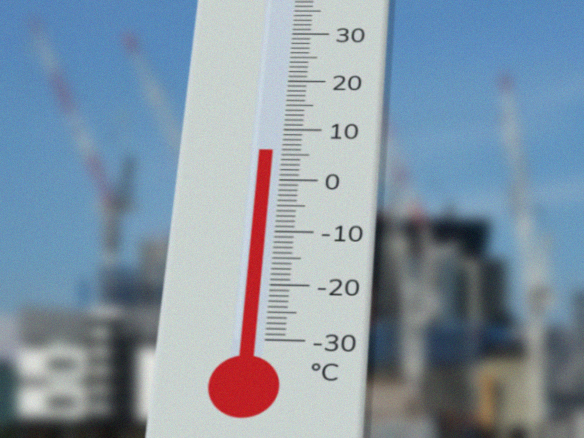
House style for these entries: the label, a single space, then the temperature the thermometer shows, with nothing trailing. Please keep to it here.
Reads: 6 °C
